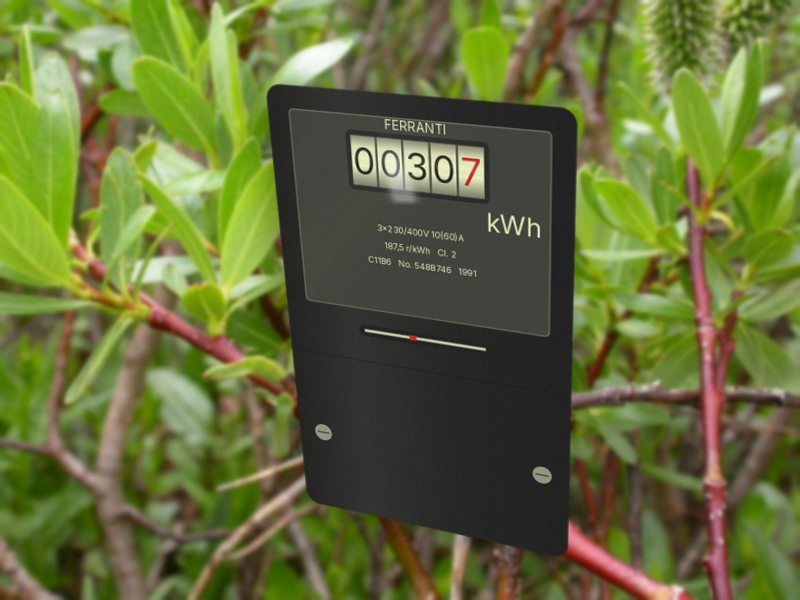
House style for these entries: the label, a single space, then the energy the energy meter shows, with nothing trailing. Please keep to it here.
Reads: 30.7 kWh
